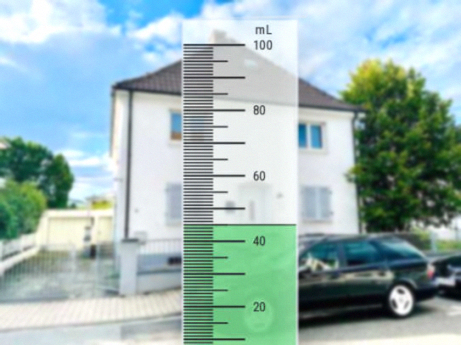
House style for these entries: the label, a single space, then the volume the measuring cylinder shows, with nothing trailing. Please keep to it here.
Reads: 45 mL
